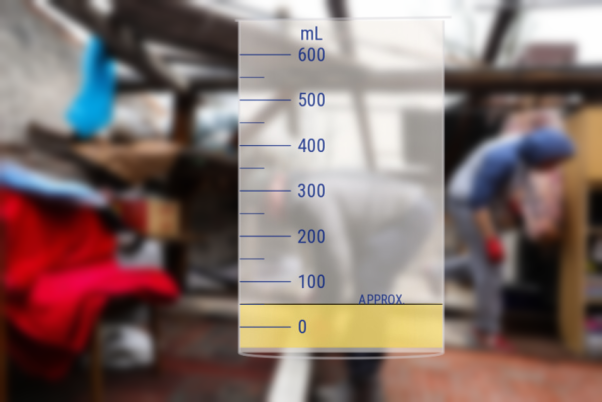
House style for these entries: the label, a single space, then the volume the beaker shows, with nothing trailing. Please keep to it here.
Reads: 50 mL
